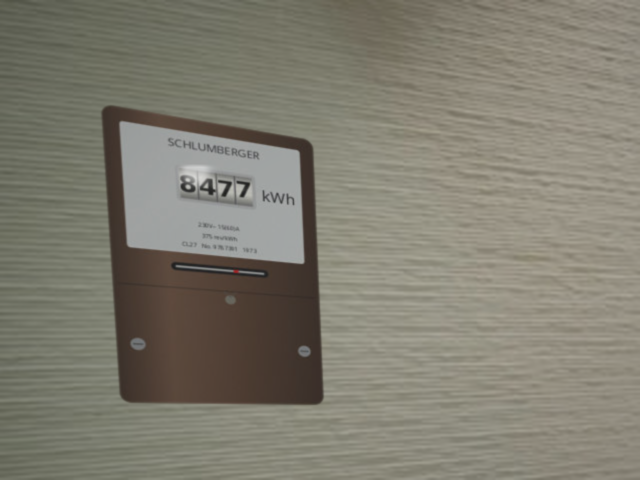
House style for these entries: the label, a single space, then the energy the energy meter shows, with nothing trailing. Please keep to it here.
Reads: 8477 kWh
